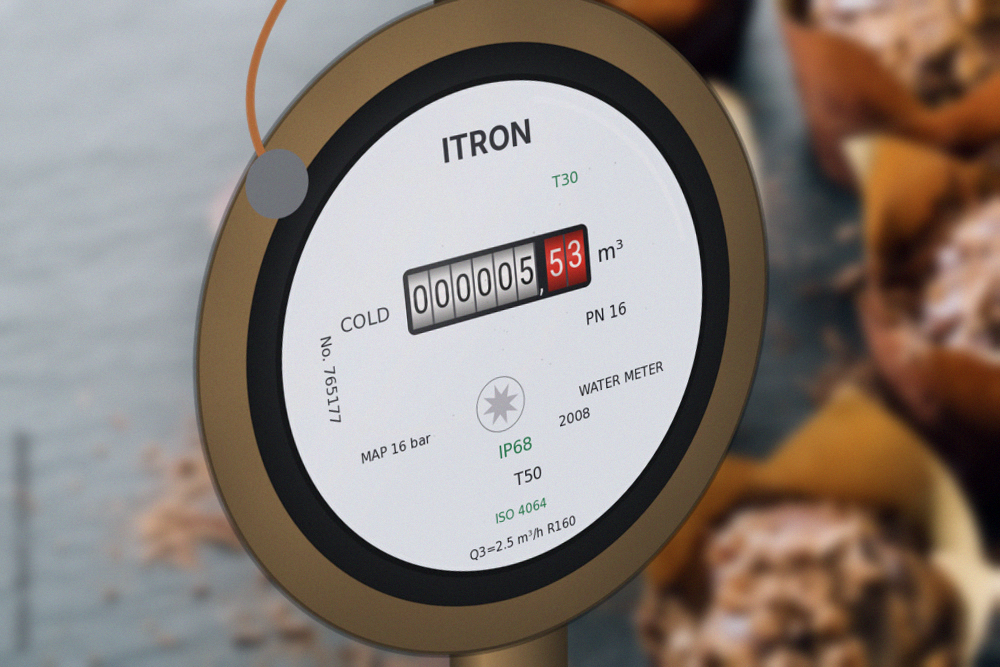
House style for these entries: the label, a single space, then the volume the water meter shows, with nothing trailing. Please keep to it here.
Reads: 5.53 m³
